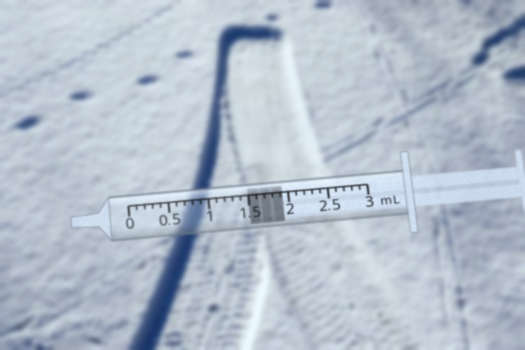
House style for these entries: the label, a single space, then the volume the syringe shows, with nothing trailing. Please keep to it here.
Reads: 1.5 mL
